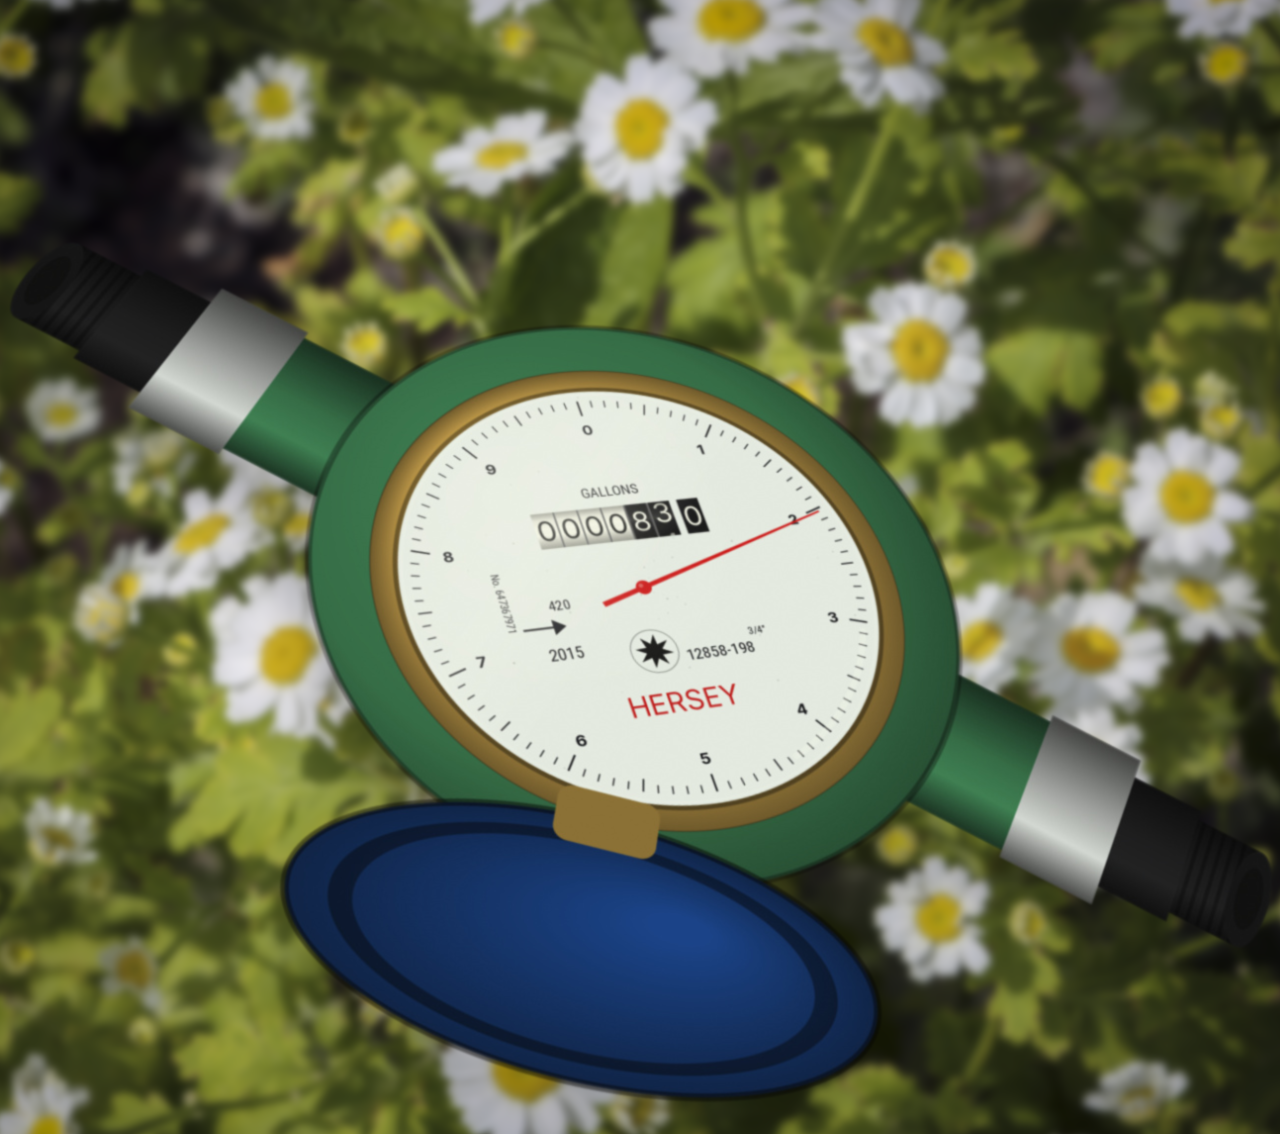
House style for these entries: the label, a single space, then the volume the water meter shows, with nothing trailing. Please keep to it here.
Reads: 832.0 gal
